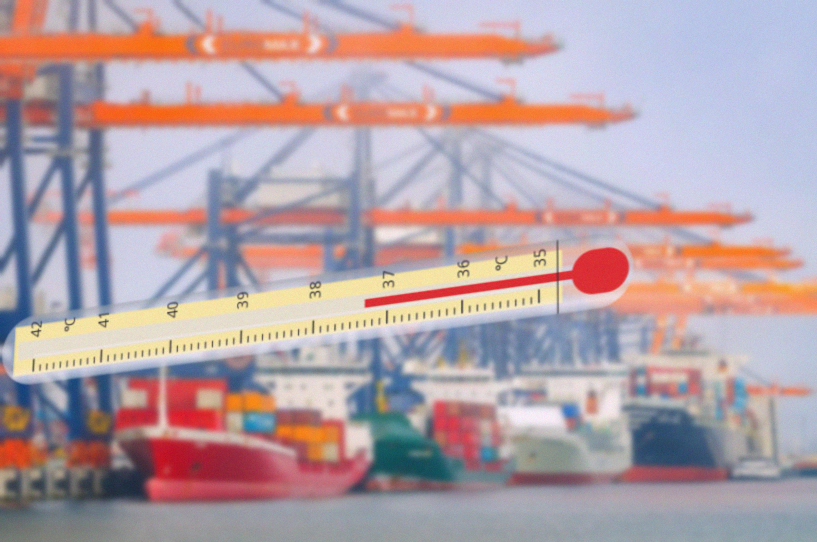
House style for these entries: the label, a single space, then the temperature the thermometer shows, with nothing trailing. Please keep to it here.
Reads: 37.3 °C
